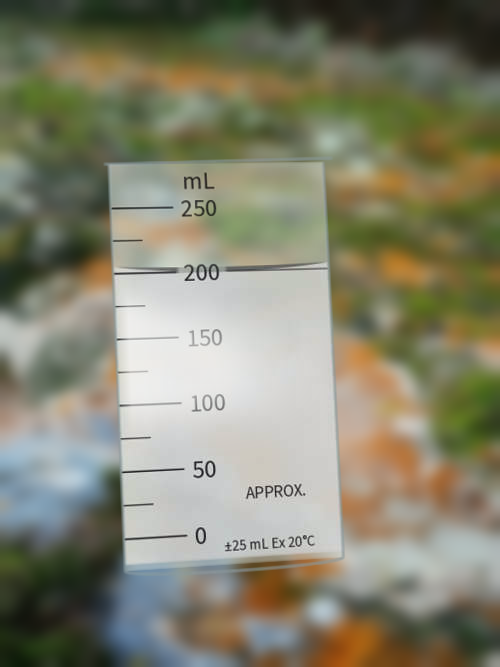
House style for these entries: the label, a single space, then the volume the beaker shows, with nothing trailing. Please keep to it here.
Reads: 200 mL
